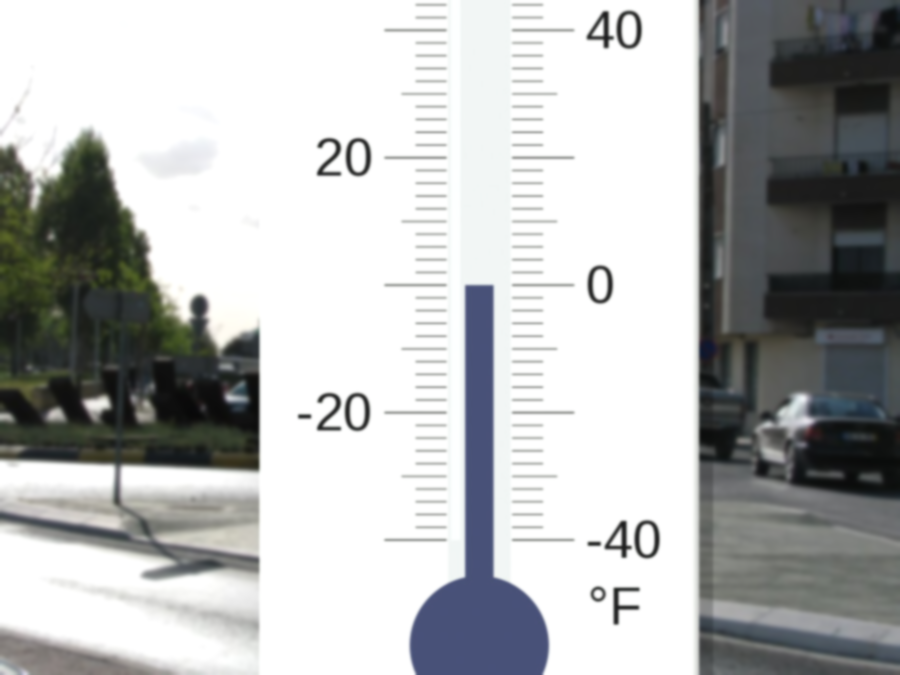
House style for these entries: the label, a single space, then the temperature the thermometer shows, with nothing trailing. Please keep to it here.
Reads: 0 °F
